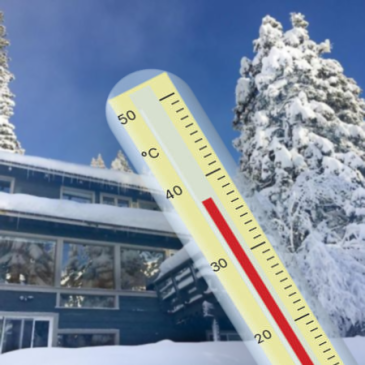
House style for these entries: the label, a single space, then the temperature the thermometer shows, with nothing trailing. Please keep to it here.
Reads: 37.5 °C
